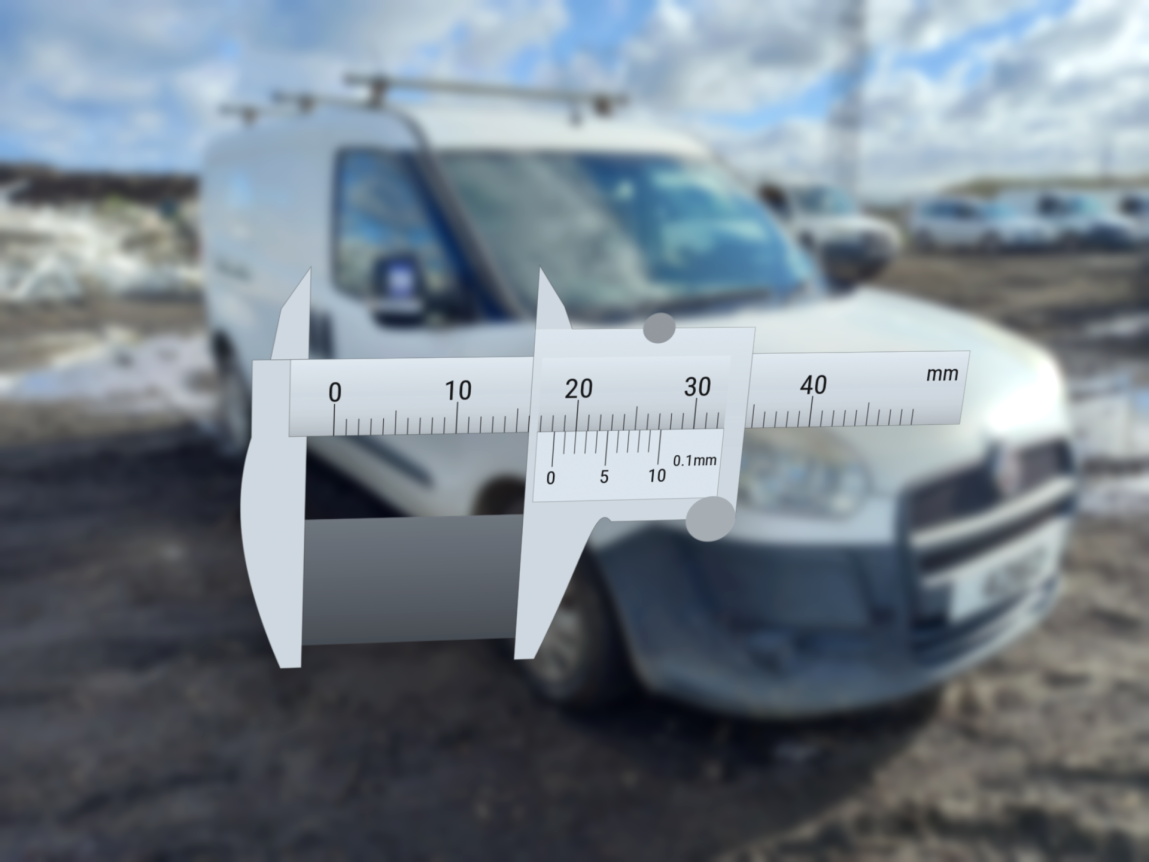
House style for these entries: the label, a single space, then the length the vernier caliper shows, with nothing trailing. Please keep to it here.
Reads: 18.2 mm
